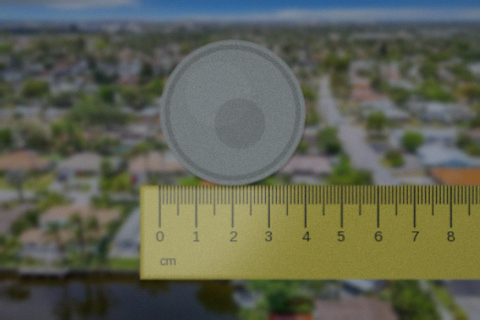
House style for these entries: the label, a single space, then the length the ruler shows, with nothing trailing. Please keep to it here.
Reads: 4 cm
